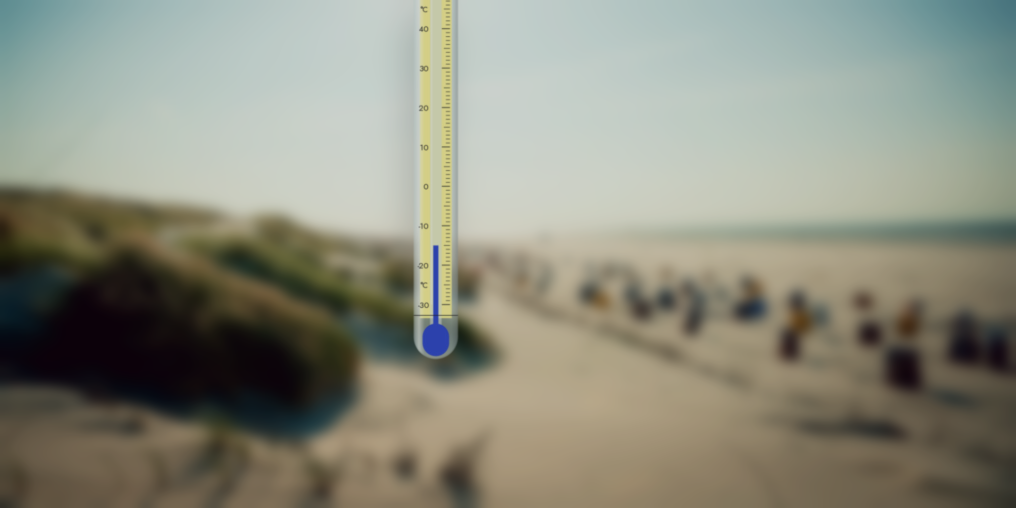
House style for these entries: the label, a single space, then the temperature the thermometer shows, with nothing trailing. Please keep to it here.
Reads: -15 °C
